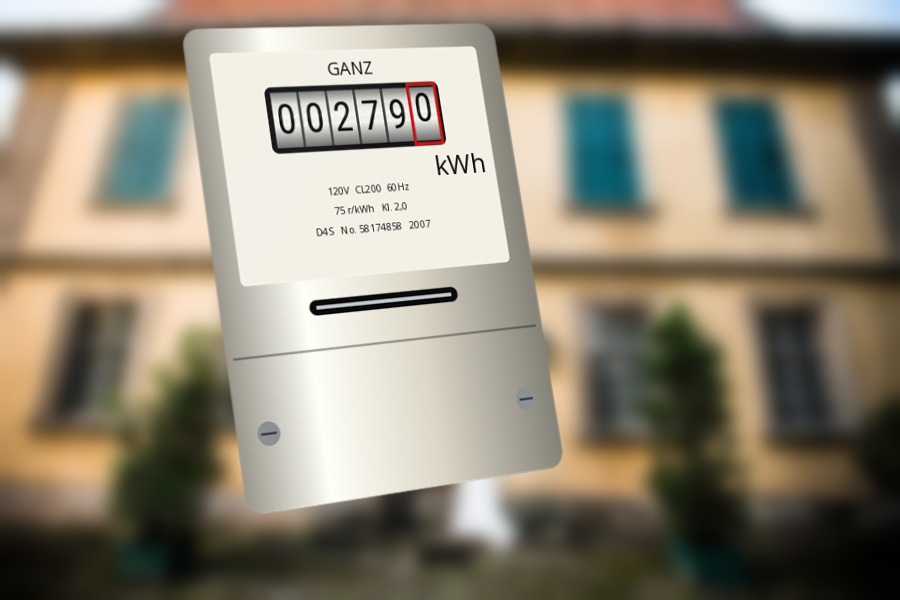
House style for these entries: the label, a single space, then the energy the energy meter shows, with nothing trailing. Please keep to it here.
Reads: 279.0 kWh
